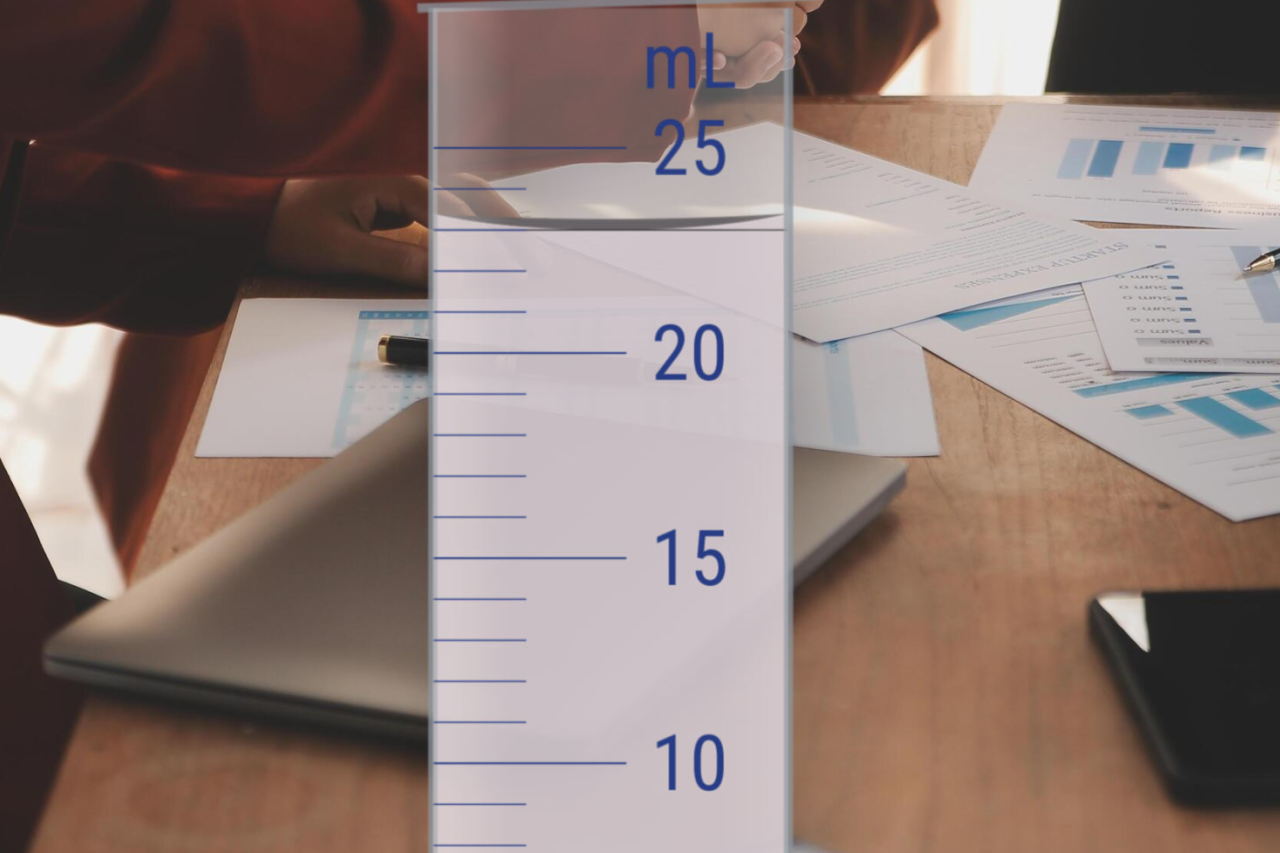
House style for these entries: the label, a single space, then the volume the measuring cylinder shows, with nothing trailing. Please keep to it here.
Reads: 23 mL
